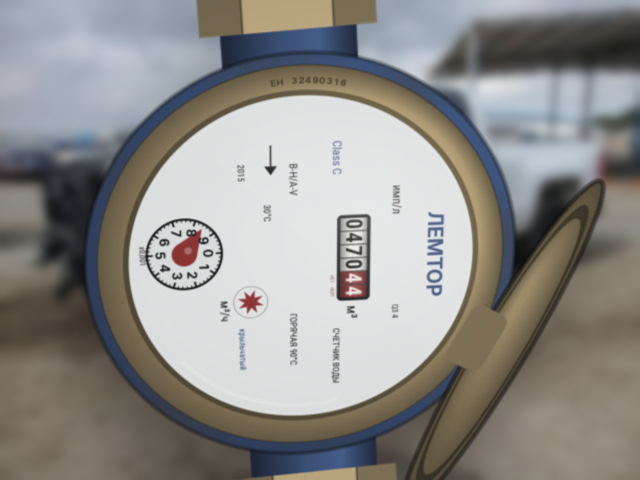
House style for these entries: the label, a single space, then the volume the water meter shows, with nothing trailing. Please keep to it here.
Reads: 470.448 m³
